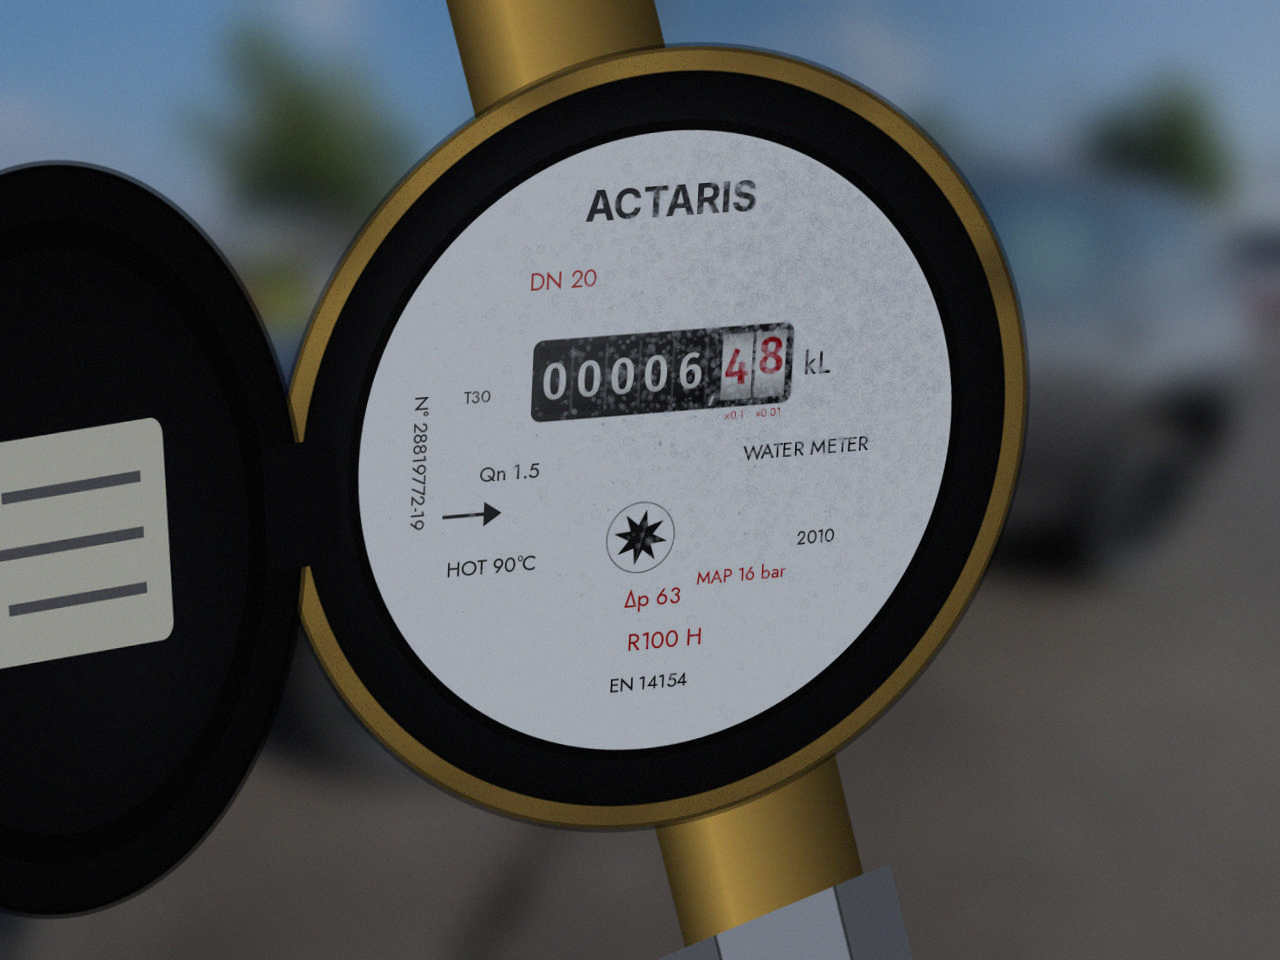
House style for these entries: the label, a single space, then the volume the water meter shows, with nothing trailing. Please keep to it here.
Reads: 6.48 kL
